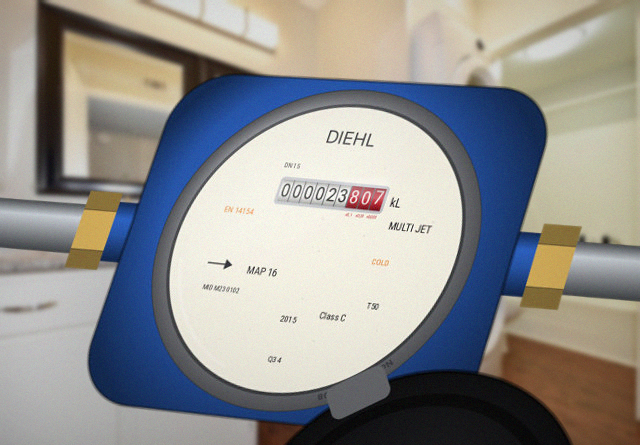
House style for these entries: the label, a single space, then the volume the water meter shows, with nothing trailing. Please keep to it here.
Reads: 23.807 kL
